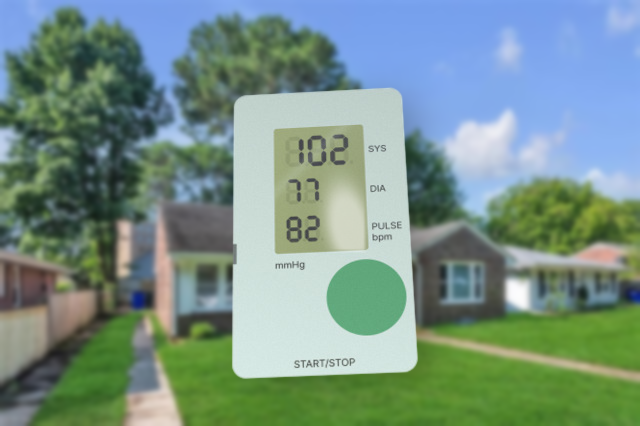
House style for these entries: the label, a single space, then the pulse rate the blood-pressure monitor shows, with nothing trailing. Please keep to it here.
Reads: 82 bpm
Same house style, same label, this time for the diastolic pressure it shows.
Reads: 77 mmHg
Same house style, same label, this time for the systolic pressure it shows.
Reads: 102 mmHg
